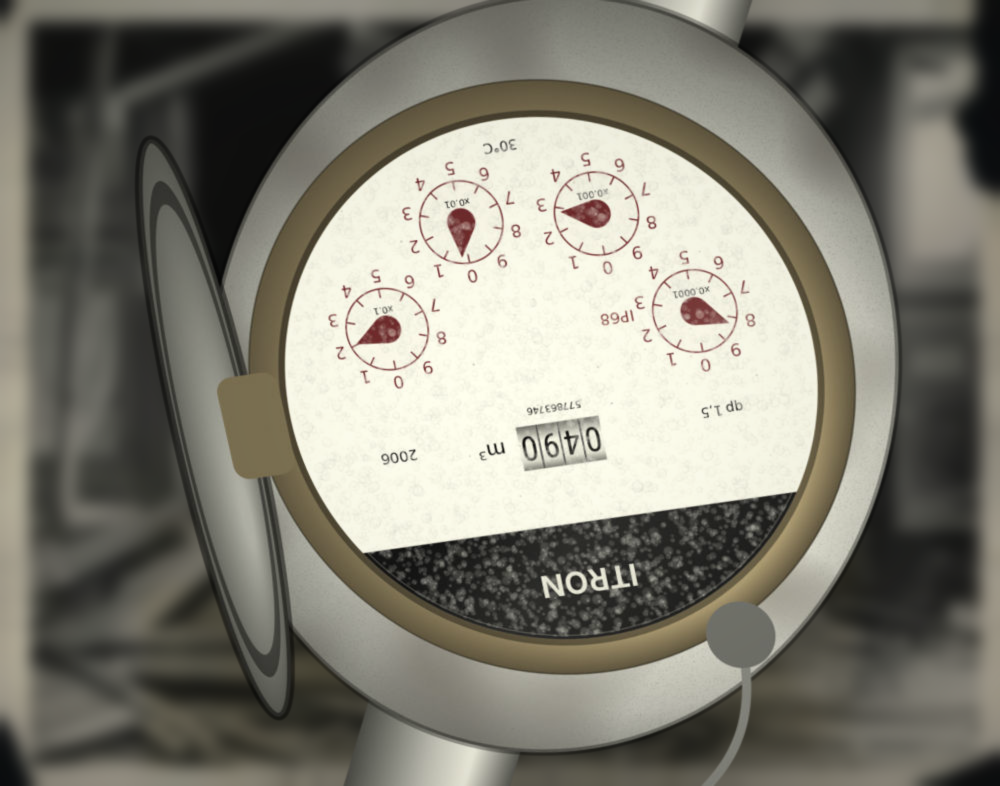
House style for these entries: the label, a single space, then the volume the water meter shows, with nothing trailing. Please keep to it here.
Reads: 490.2028 m³
